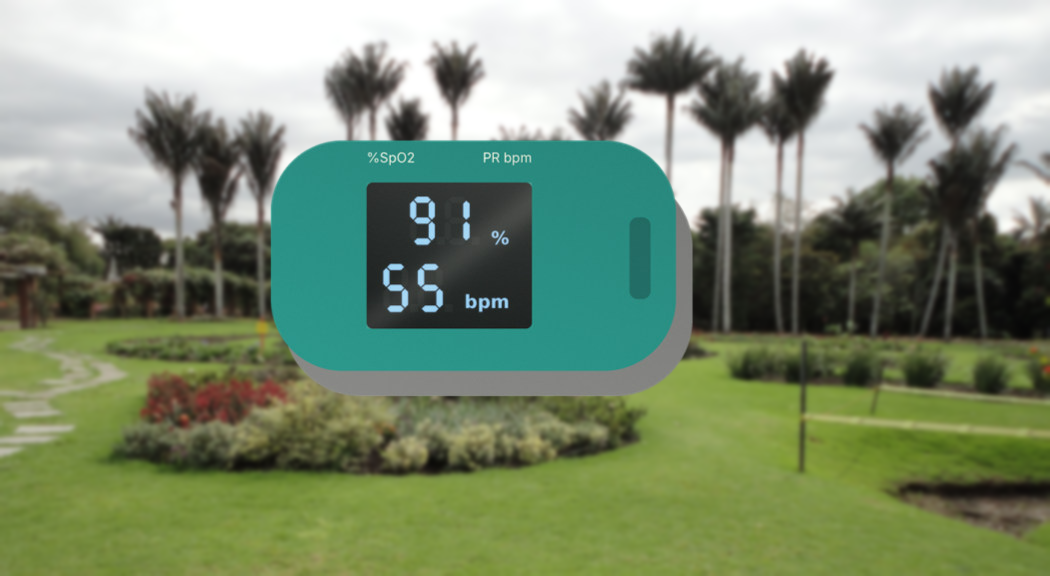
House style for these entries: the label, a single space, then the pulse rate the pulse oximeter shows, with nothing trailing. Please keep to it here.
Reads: 55 bpm
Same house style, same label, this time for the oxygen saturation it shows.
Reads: 91 %
